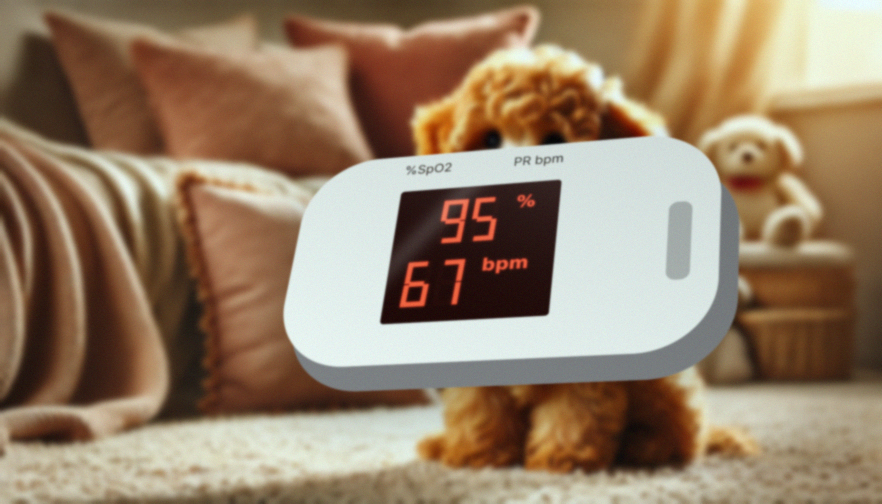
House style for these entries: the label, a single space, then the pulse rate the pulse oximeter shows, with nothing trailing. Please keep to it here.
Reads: 67 bpm
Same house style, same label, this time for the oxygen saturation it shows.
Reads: 95 %
